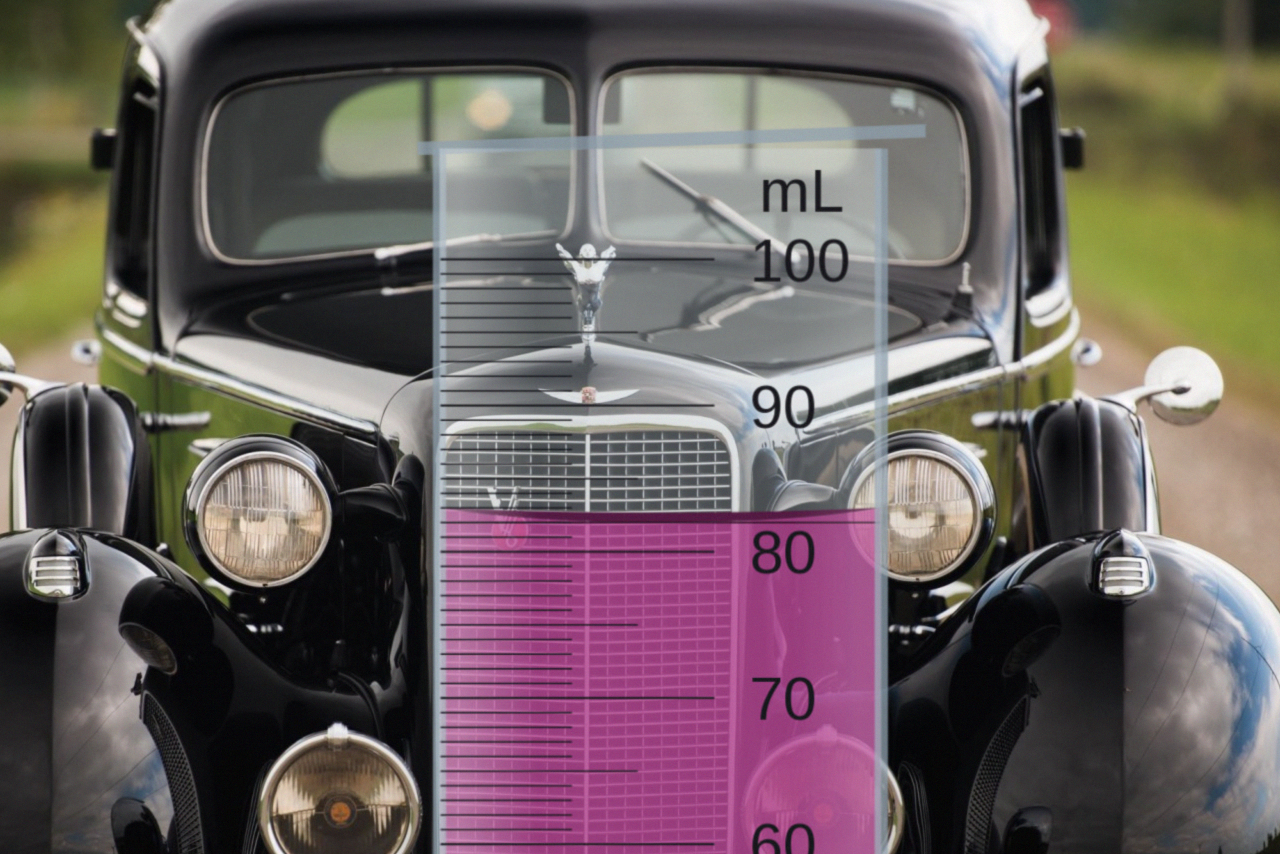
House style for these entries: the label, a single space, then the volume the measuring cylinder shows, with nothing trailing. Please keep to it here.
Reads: 82 mL
